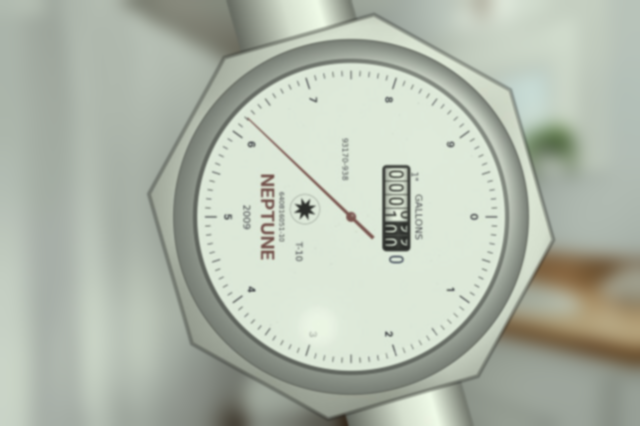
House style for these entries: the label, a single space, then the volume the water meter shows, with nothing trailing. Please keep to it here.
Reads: 996.2 gal
